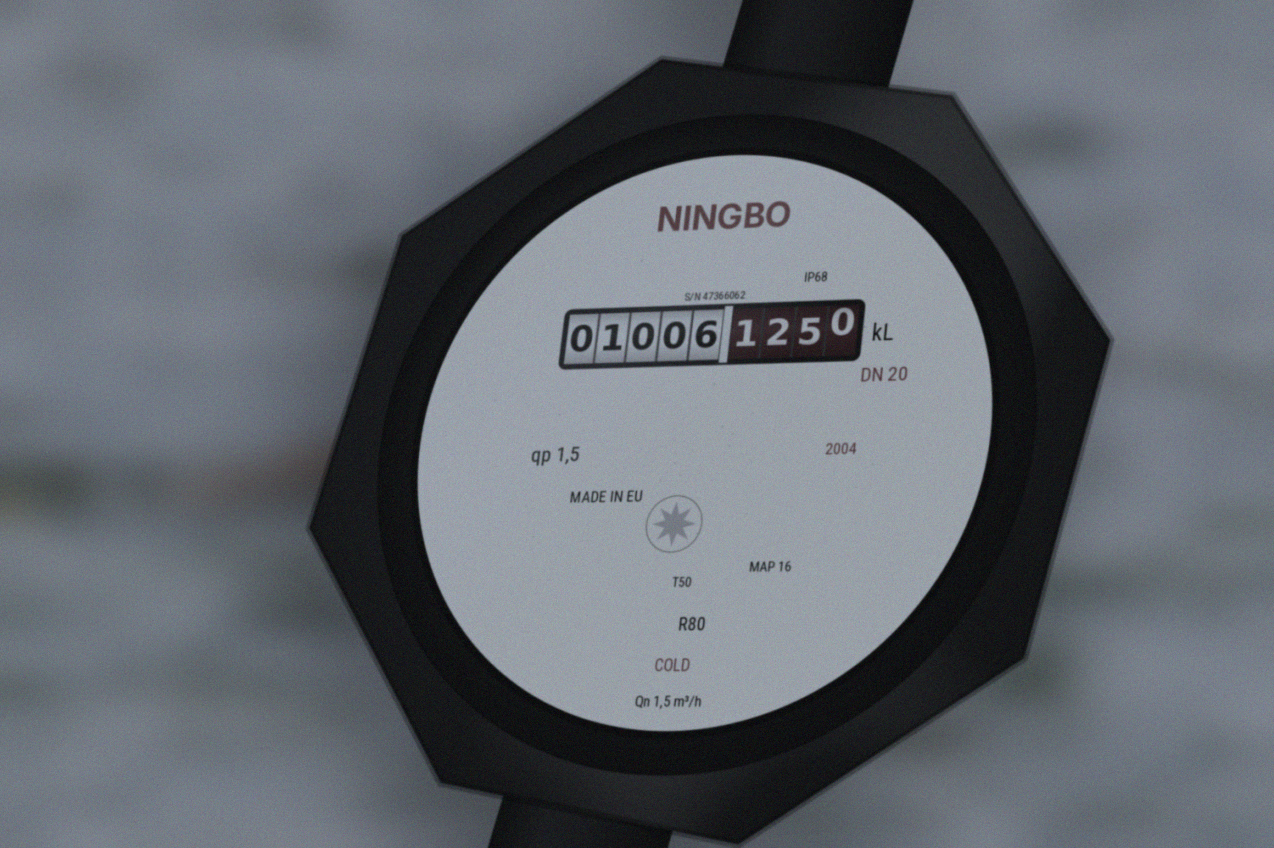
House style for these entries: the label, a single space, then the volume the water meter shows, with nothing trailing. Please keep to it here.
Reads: 1006.1250 kL
